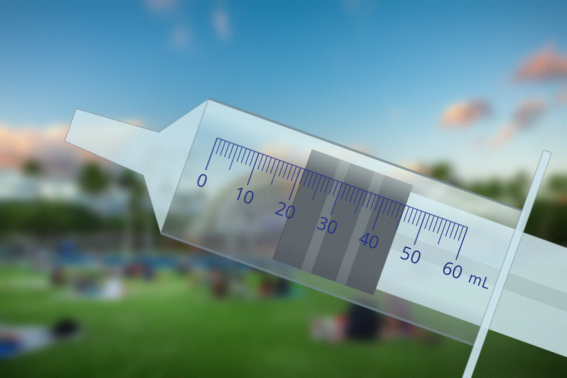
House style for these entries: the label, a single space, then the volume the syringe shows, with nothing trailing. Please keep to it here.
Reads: 21 mL
